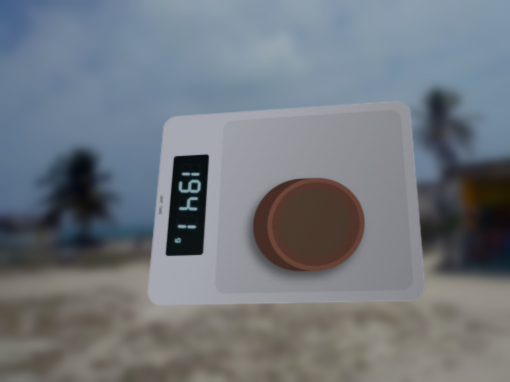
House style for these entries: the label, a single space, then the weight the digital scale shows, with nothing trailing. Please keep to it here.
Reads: 1941 g
